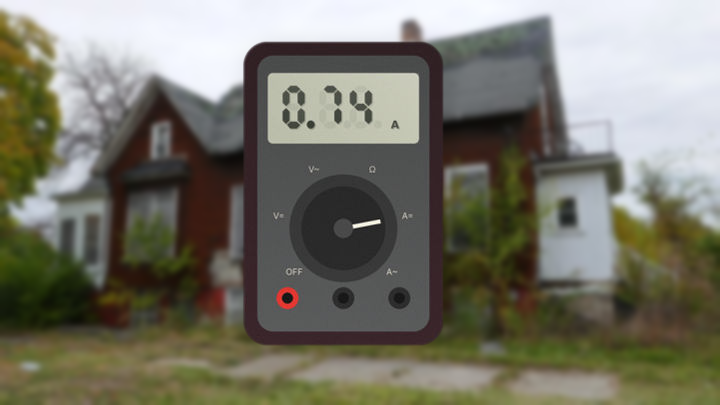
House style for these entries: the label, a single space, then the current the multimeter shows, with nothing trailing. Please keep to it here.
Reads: 0.74 A
